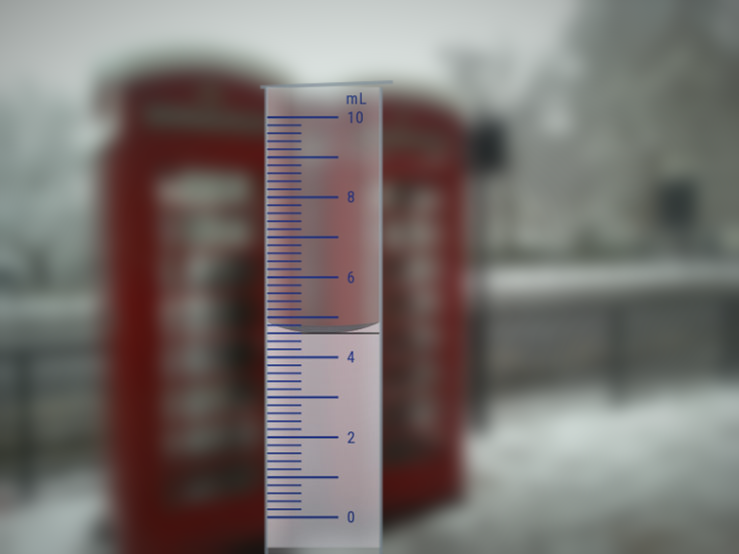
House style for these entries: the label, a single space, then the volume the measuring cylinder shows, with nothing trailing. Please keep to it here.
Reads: 4.6 mL
